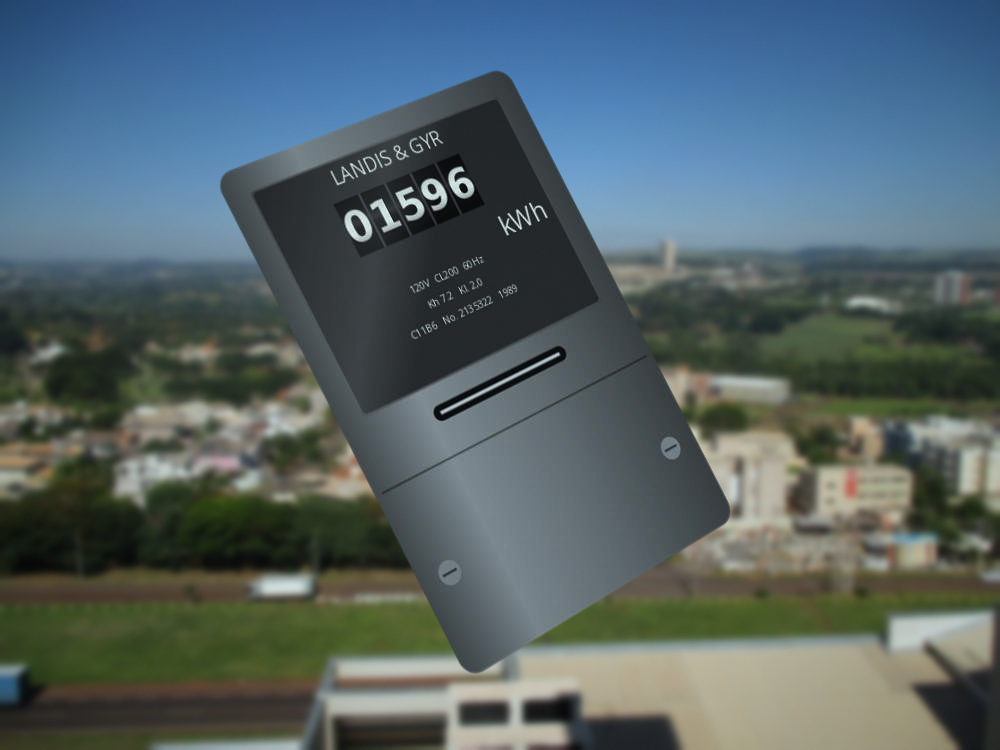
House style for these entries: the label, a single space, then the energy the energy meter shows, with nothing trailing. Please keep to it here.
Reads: 1596 kWh
